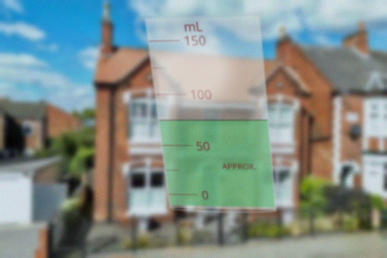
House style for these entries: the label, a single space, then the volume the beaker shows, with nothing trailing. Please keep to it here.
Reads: 75 mL
